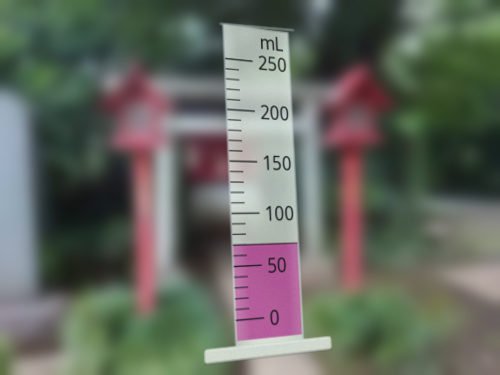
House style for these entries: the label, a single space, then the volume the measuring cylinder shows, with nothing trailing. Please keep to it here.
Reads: 70 mL
